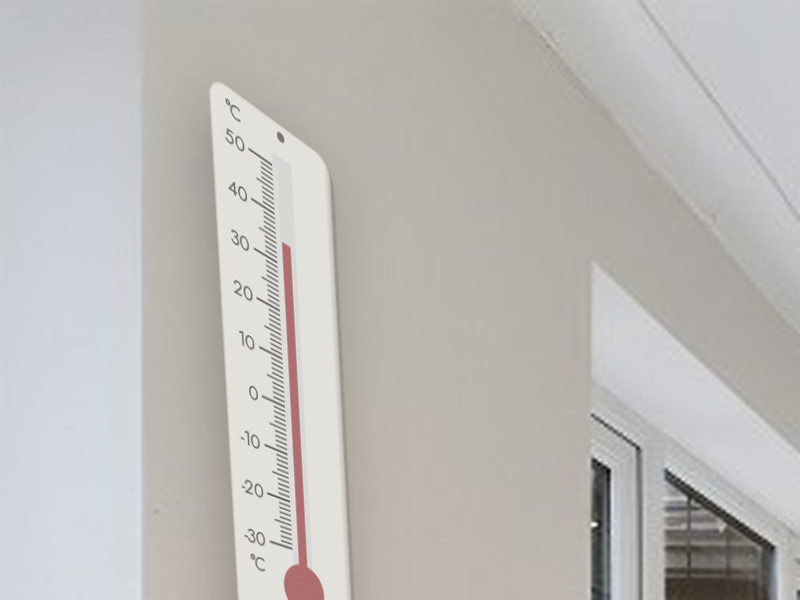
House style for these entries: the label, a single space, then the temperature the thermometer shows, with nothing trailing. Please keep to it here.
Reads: 35 °C
